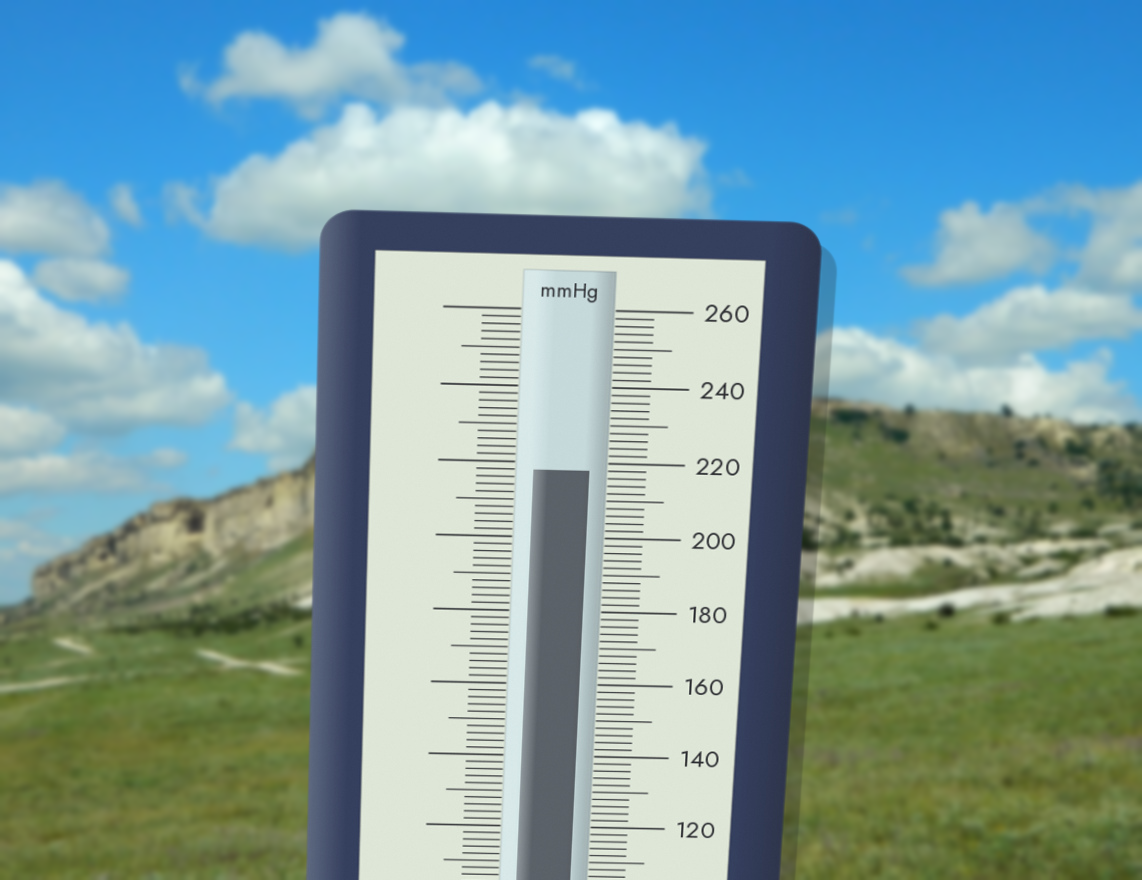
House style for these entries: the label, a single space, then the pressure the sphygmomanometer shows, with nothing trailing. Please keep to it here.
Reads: 218 mmHg
